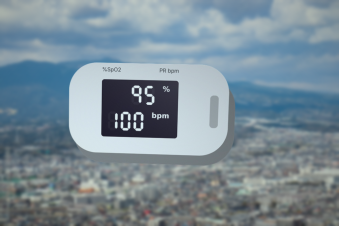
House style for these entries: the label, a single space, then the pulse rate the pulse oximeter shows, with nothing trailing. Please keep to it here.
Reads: 100 bpm
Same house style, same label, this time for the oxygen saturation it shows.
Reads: 95 %
